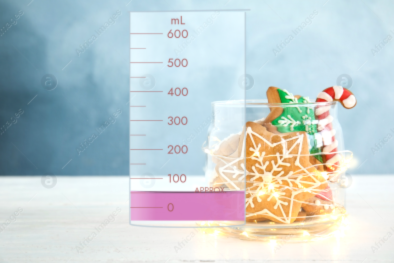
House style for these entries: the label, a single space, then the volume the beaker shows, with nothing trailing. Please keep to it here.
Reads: 50 mL
